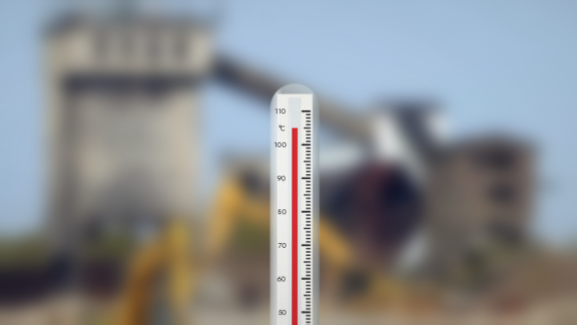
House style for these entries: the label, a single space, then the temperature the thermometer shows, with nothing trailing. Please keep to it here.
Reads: 105 °C
